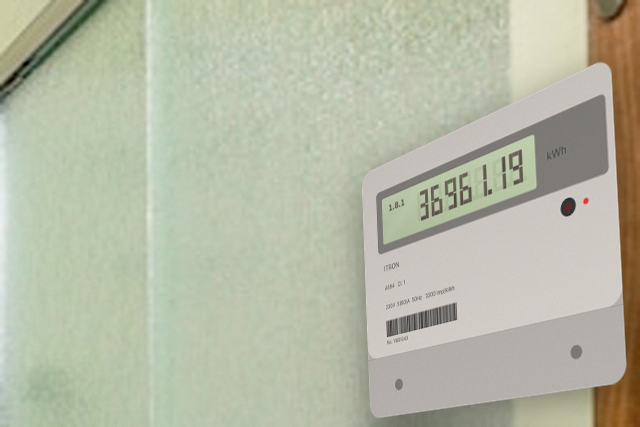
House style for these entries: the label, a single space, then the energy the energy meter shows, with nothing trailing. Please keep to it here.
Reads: 36961.19 kWh
